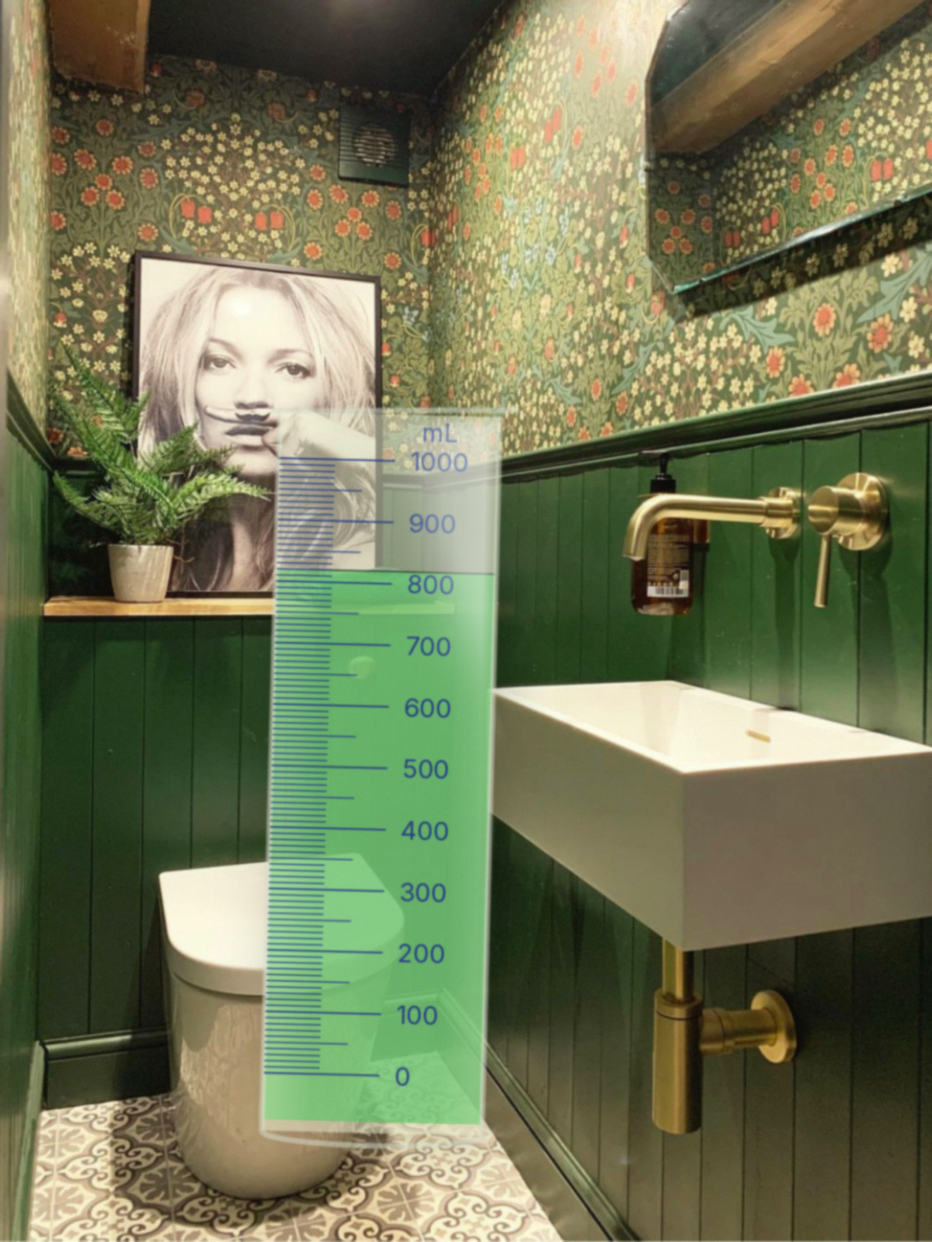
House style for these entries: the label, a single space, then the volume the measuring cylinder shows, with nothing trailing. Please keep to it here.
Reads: 820 mL
